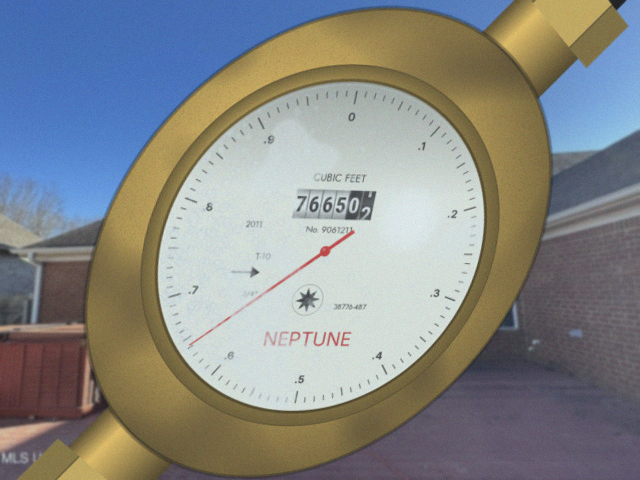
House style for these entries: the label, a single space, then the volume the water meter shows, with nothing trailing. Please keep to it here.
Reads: 766501.64 ft³
